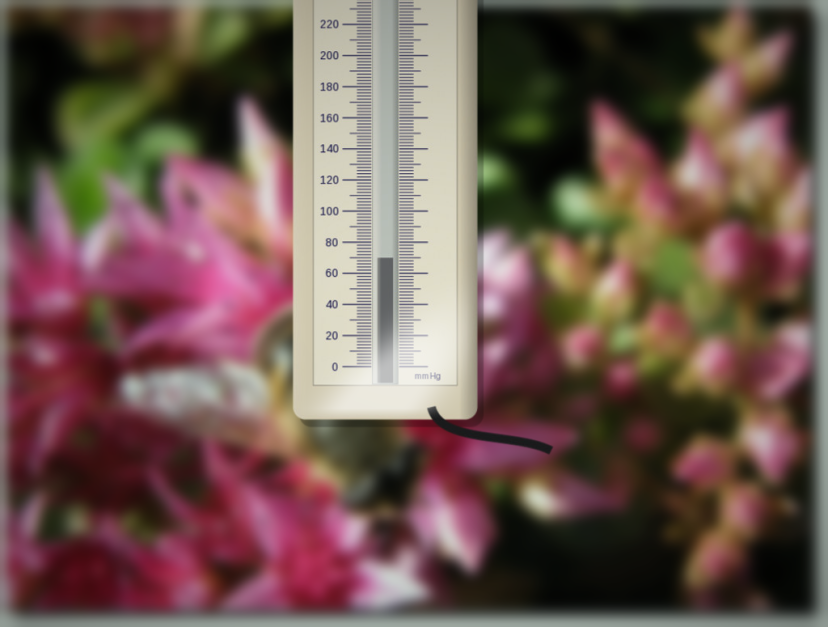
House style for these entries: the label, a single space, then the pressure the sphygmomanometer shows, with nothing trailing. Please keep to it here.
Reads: 70 mmHg
